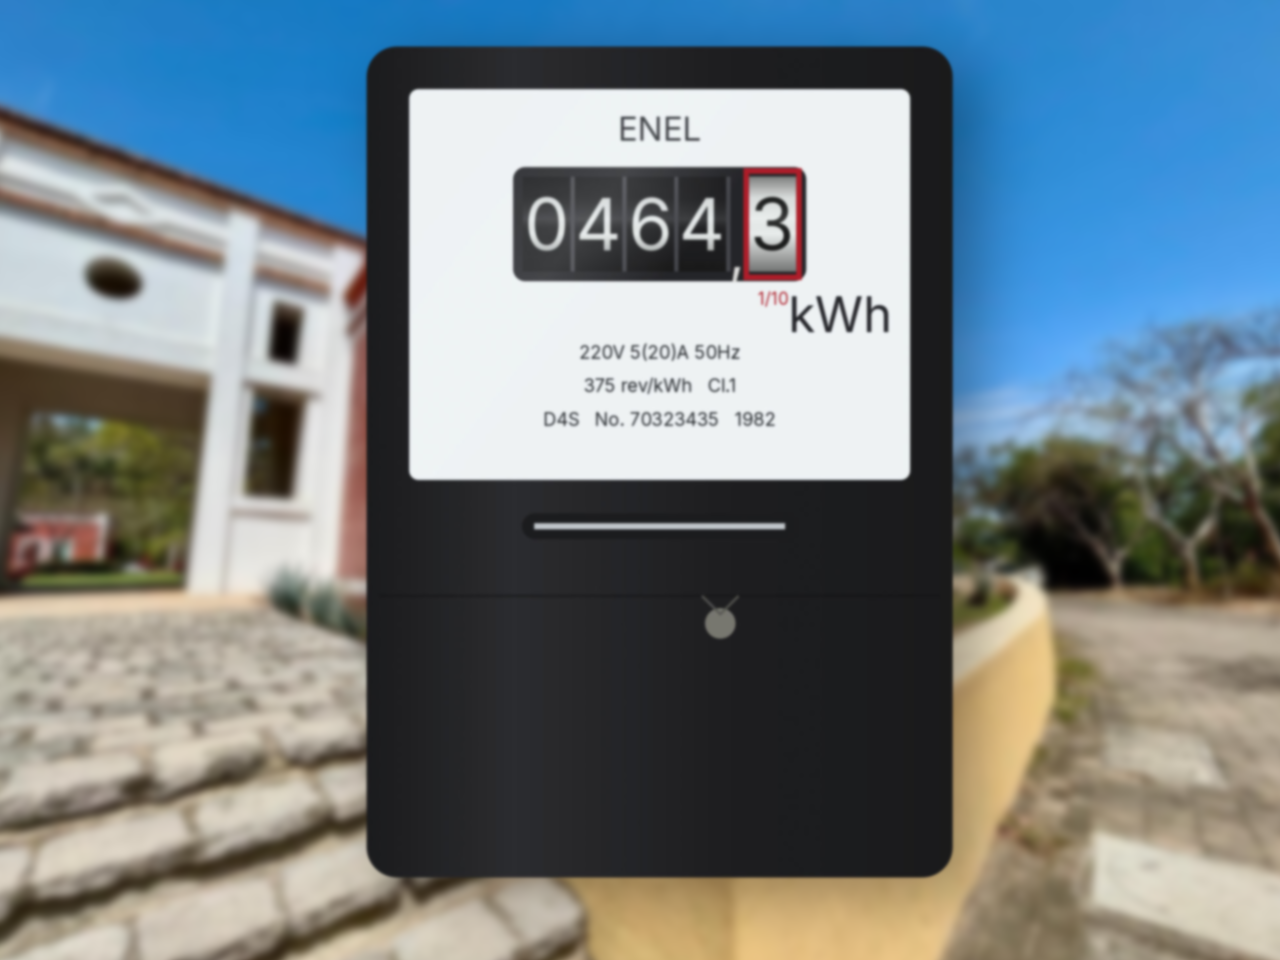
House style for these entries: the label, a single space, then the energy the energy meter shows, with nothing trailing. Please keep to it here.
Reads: 464.3 kWh
